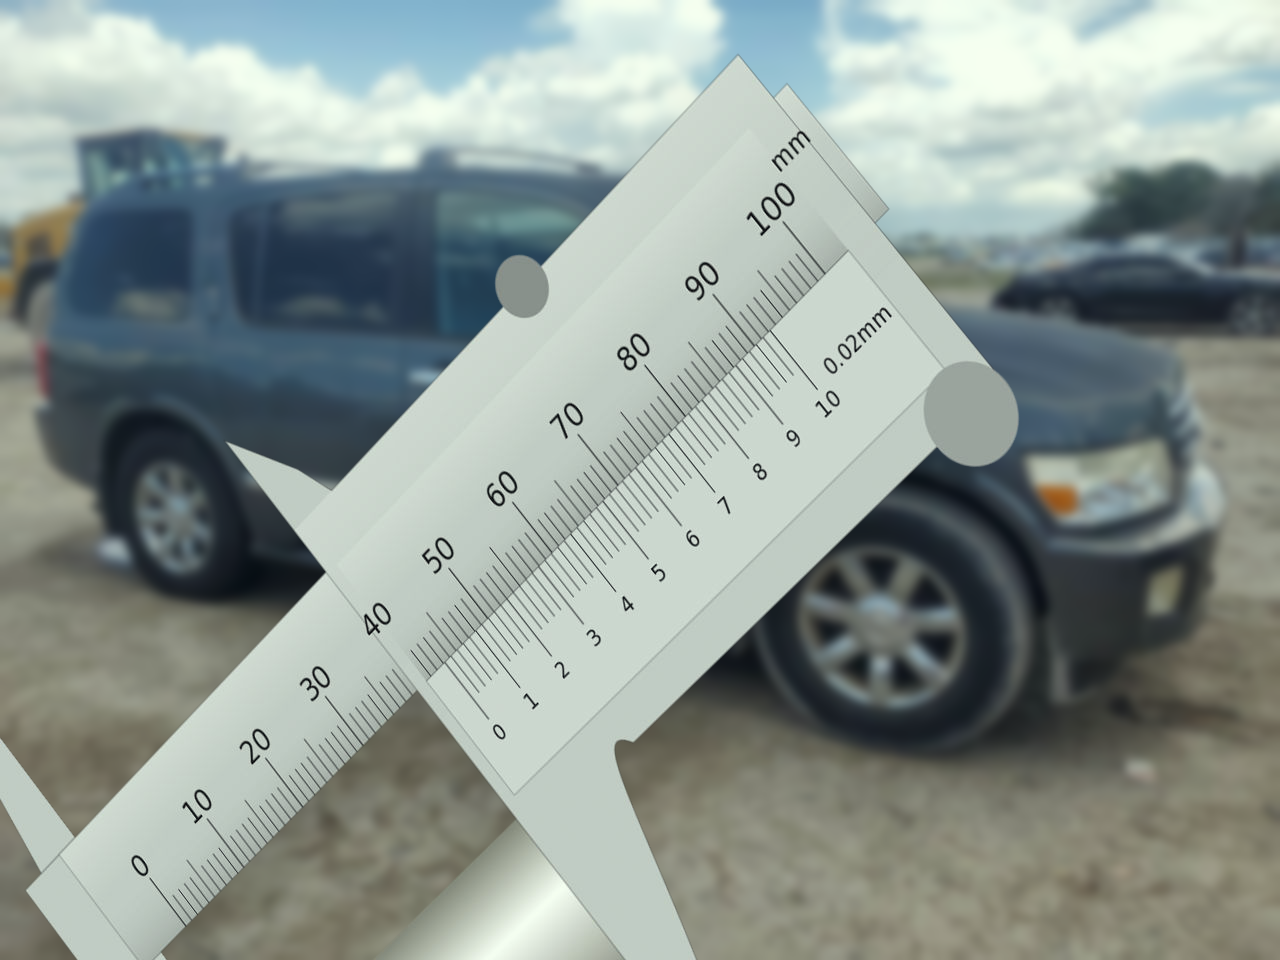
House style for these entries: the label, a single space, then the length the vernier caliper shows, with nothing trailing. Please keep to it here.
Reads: 43.2 mm
